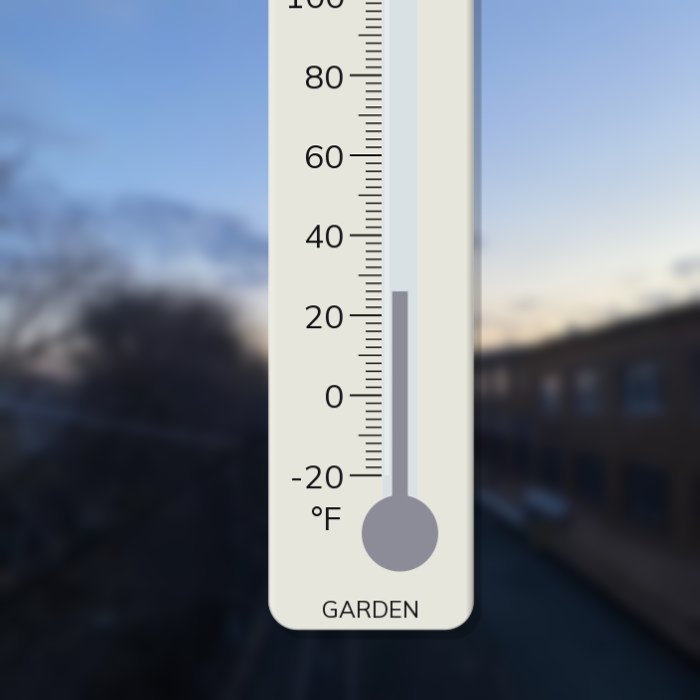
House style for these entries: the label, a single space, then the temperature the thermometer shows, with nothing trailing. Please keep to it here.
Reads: 26 °F
